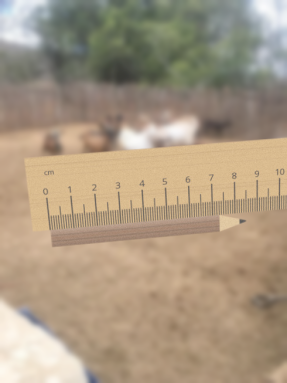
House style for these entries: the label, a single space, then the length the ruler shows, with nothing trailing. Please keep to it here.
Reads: 8.5 cm
